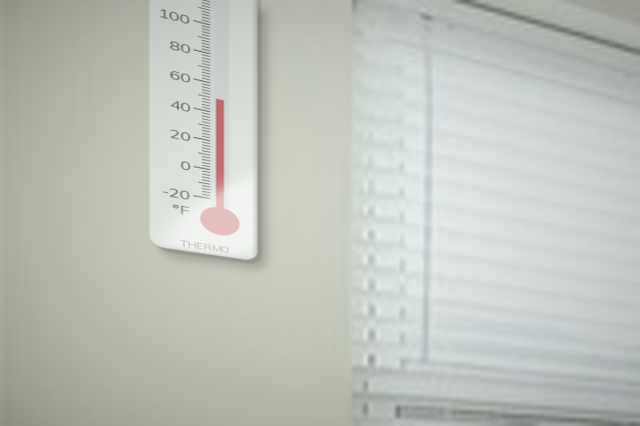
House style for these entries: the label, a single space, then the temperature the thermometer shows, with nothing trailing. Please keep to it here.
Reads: 50 °F
